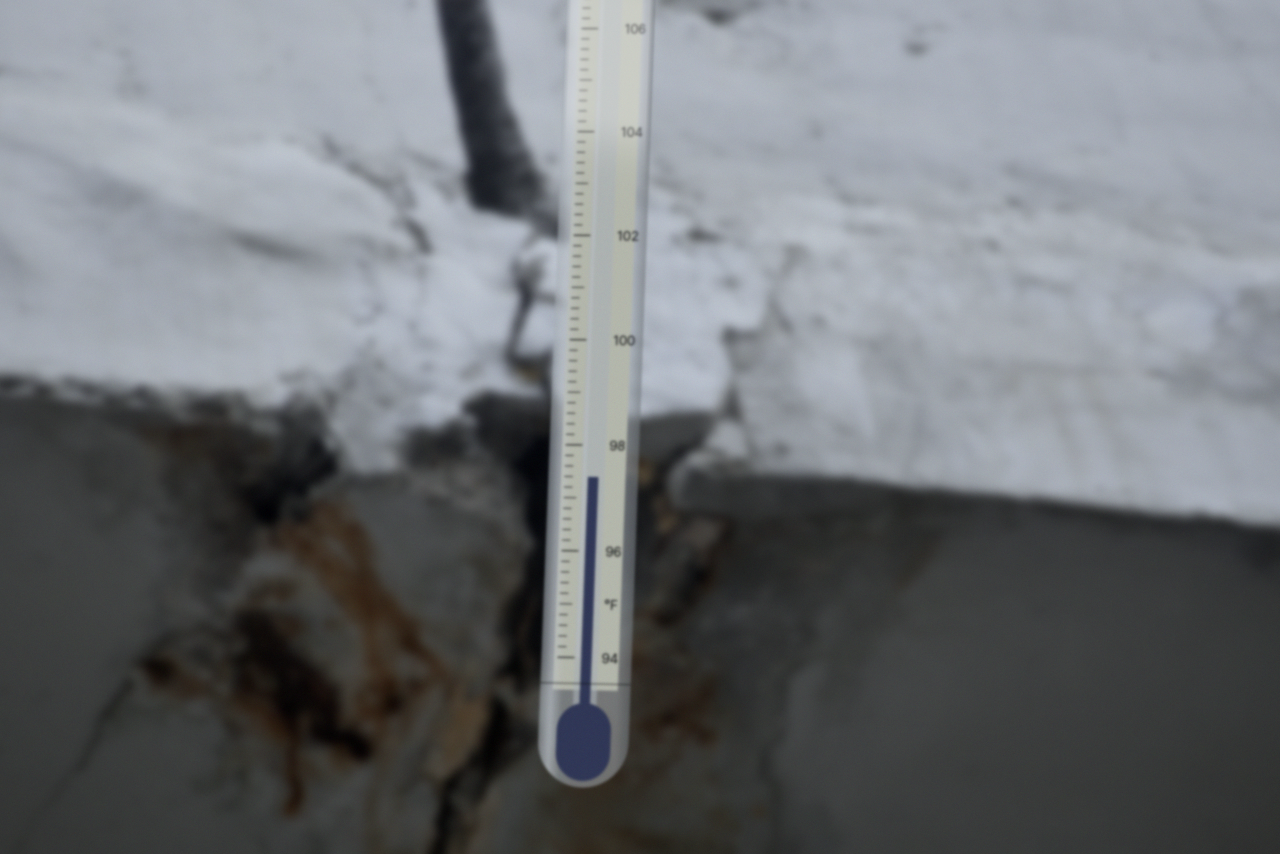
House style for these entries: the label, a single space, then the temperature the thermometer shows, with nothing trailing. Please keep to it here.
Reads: 97.4 °F
